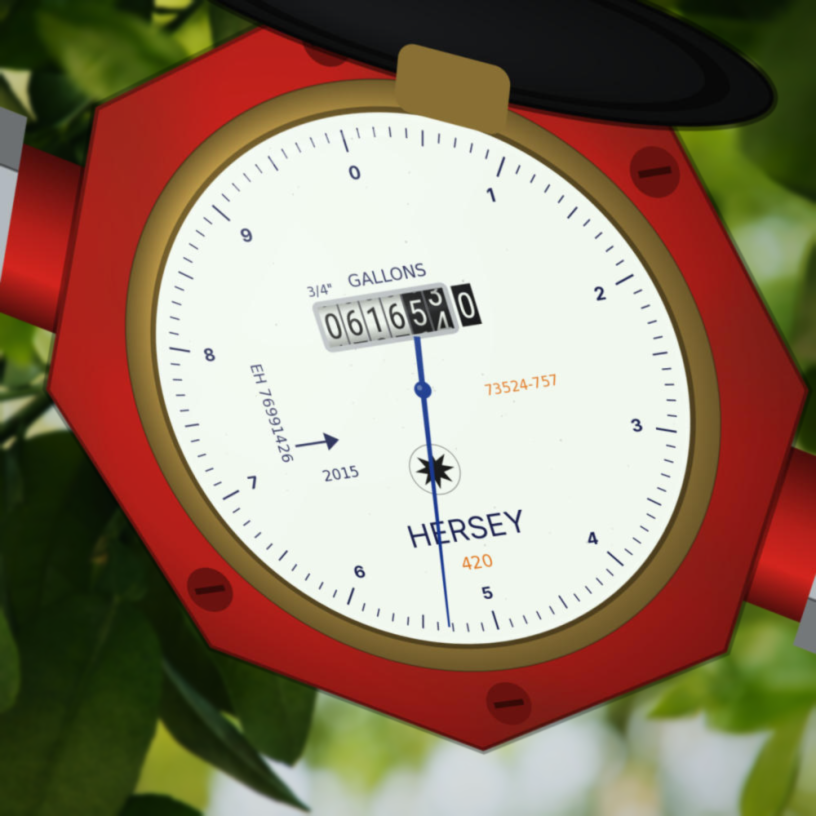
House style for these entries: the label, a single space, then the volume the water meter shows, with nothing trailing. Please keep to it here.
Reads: 616535.3 gal
